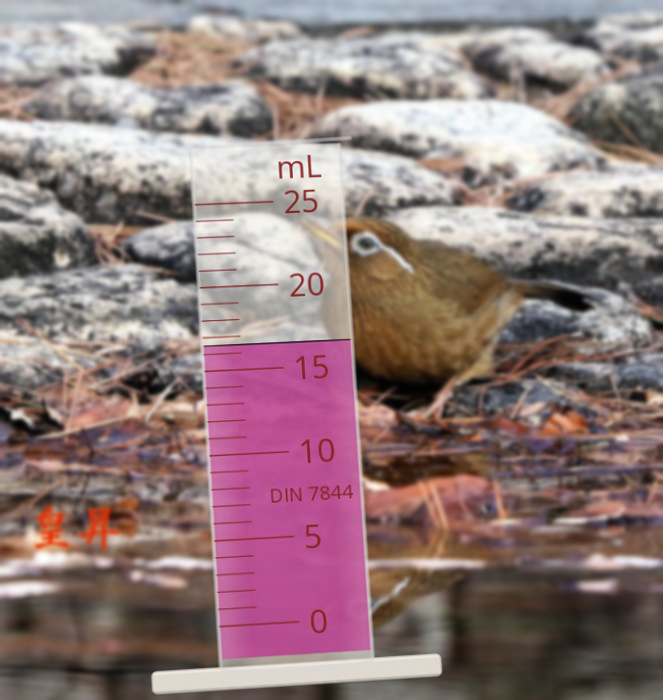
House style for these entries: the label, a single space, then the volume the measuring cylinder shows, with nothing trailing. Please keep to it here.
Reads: 16.5 mL
